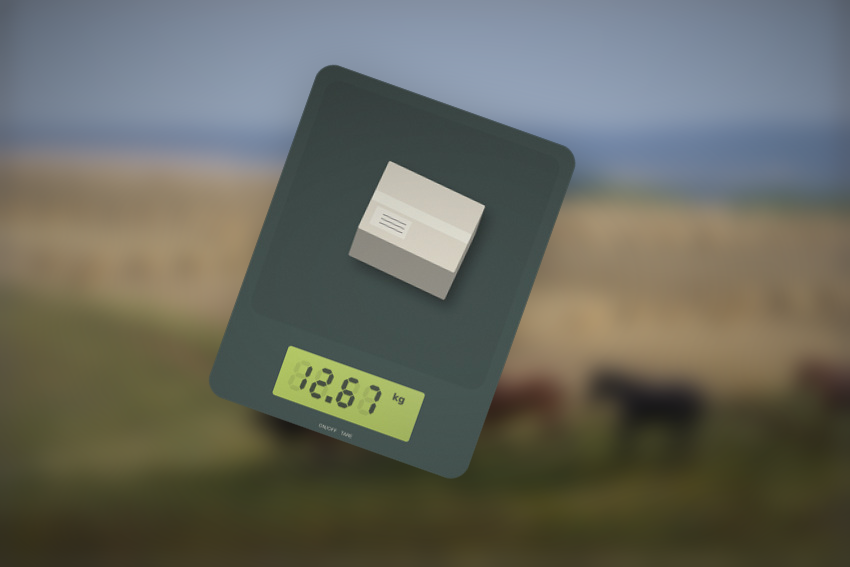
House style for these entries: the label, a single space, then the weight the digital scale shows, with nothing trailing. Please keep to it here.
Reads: 12.67 kg
